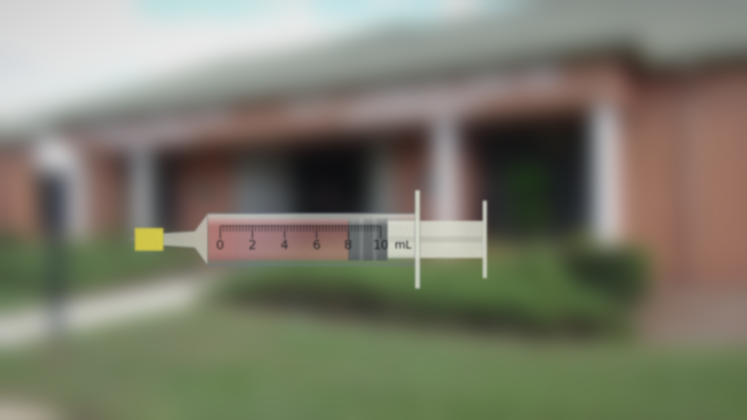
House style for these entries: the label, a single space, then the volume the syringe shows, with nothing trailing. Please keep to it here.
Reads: 8 mL
